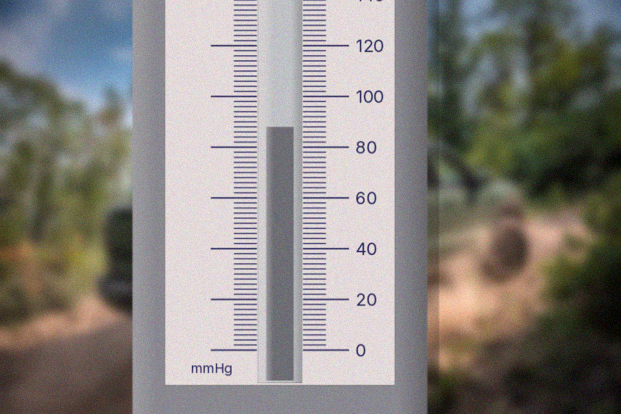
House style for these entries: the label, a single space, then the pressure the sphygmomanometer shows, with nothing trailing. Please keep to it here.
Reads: 88 mmHg
